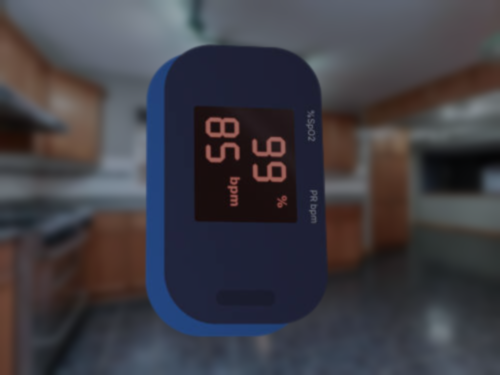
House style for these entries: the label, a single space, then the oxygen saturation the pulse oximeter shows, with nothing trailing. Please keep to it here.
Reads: 99 %
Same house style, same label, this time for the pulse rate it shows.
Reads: 85 bpm
